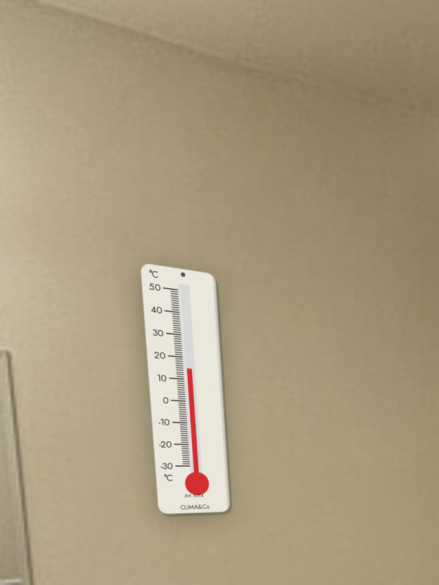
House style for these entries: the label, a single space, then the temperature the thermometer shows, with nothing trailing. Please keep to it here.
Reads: 15 °C
